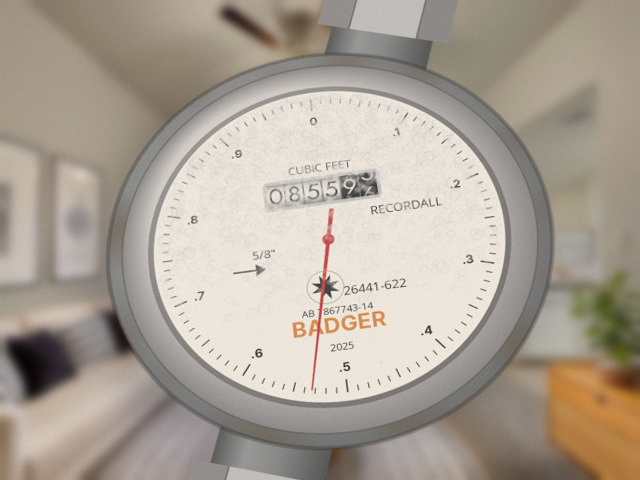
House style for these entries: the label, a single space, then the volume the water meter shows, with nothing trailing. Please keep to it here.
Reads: 85595.53 ft³
